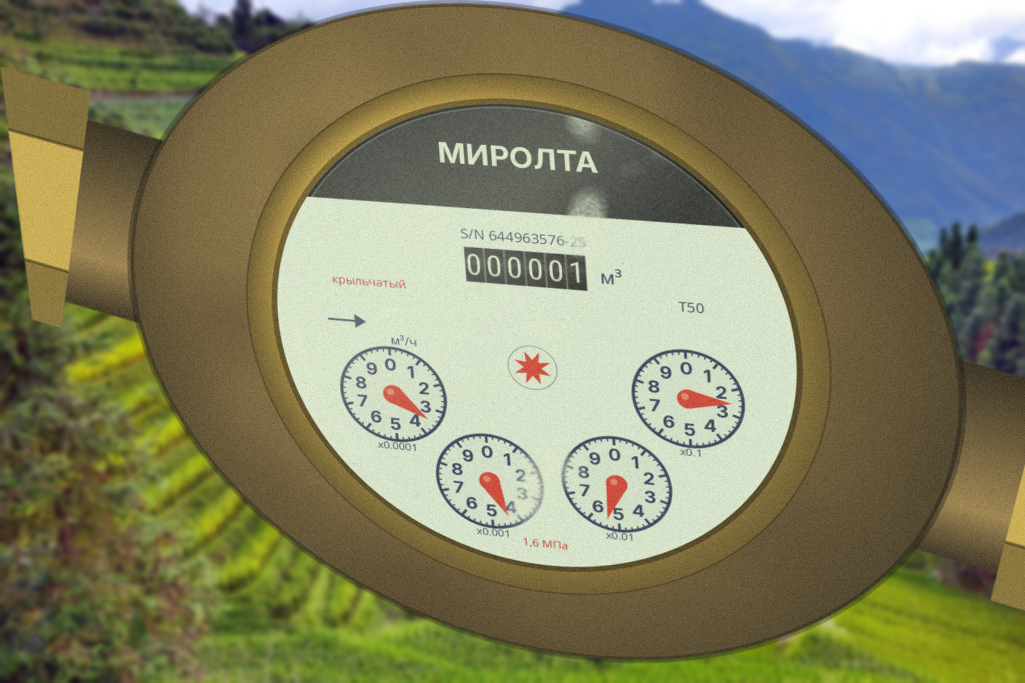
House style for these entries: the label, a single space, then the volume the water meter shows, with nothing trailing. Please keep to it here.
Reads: 1.2543 m³
